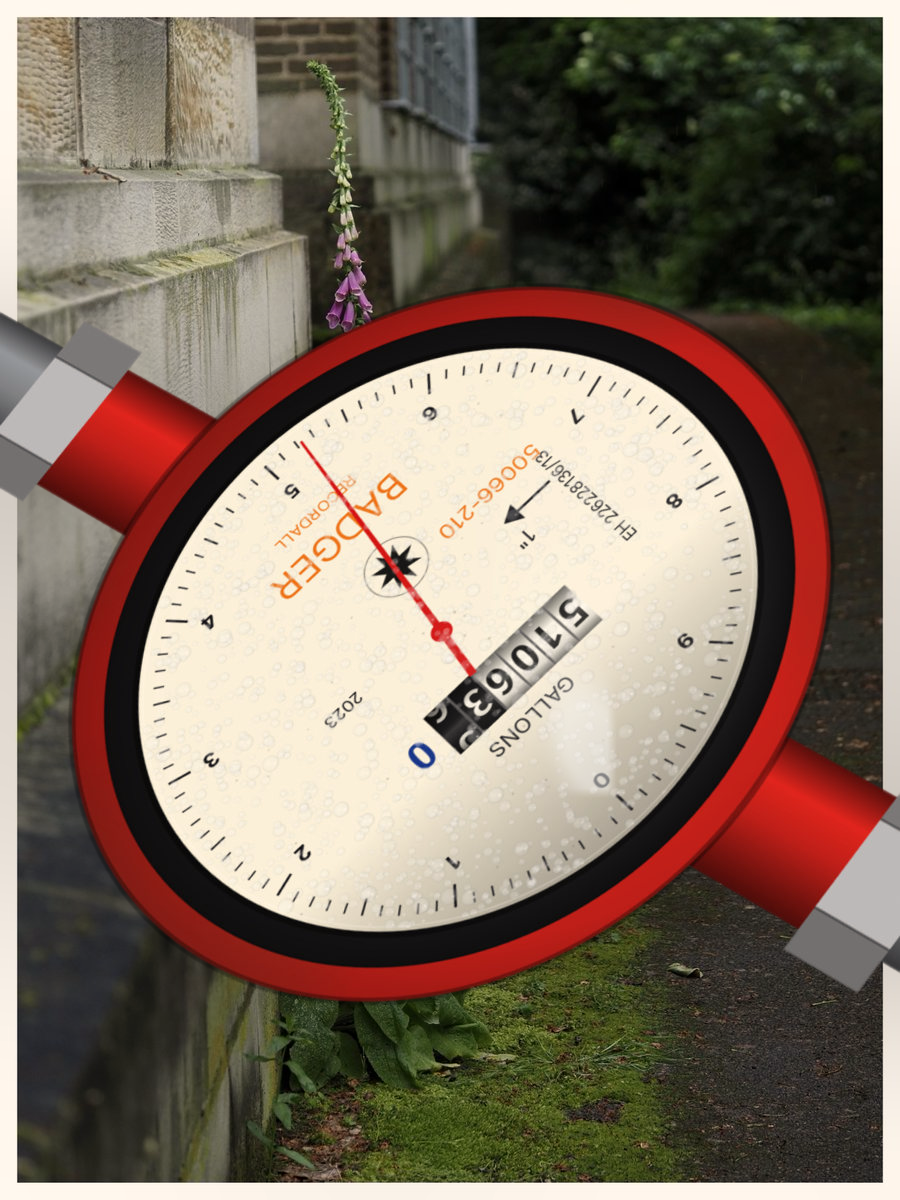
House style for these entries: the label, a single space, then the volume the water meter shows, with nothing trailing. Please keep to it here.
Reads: 5106355.2 gal
